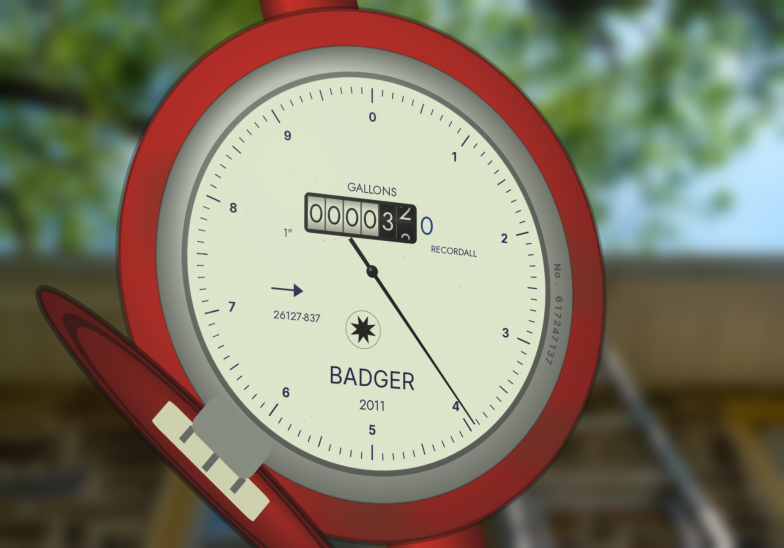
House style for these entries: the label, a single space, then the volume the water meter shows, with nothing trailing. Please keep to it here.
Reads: 323.9 gal
